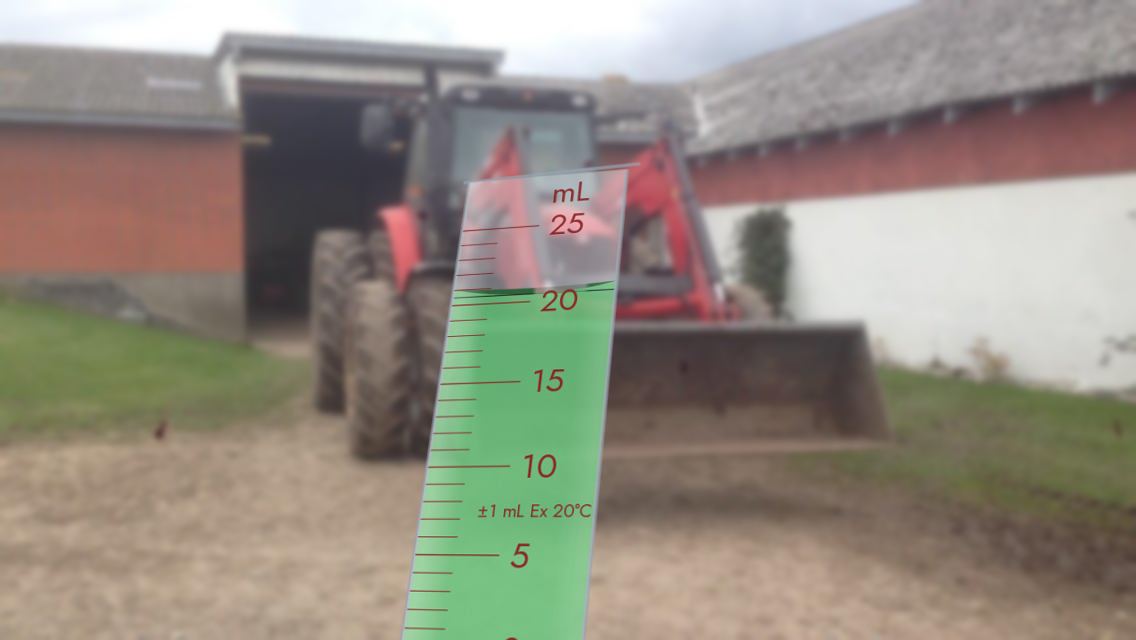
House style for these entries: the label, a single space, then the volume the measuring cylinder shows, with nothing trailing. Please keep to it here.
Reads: 20.5 mL
